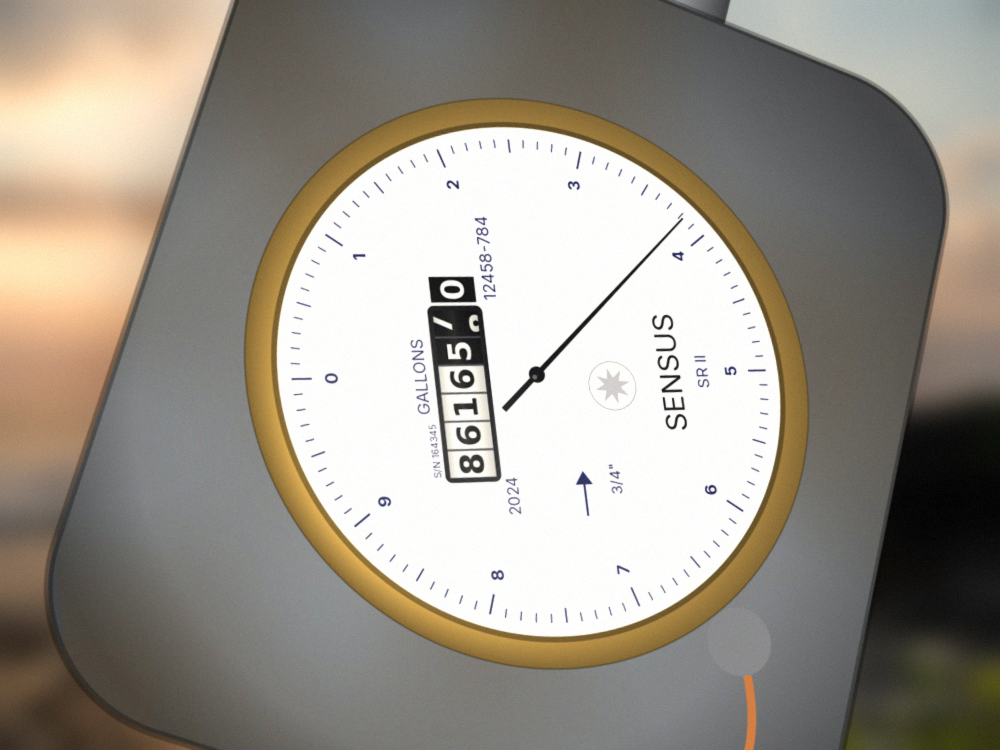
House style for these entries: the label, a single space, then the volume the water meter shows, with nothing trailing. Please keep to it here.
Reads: 8616573.8 gal
